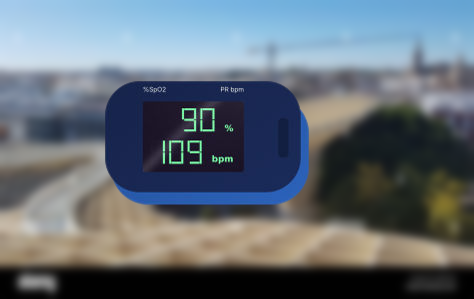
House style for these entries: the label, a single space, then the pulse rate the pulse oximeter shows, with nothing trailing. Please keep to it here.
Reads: 109 bpm
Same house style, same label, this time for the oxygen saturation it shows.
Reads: 90 %
